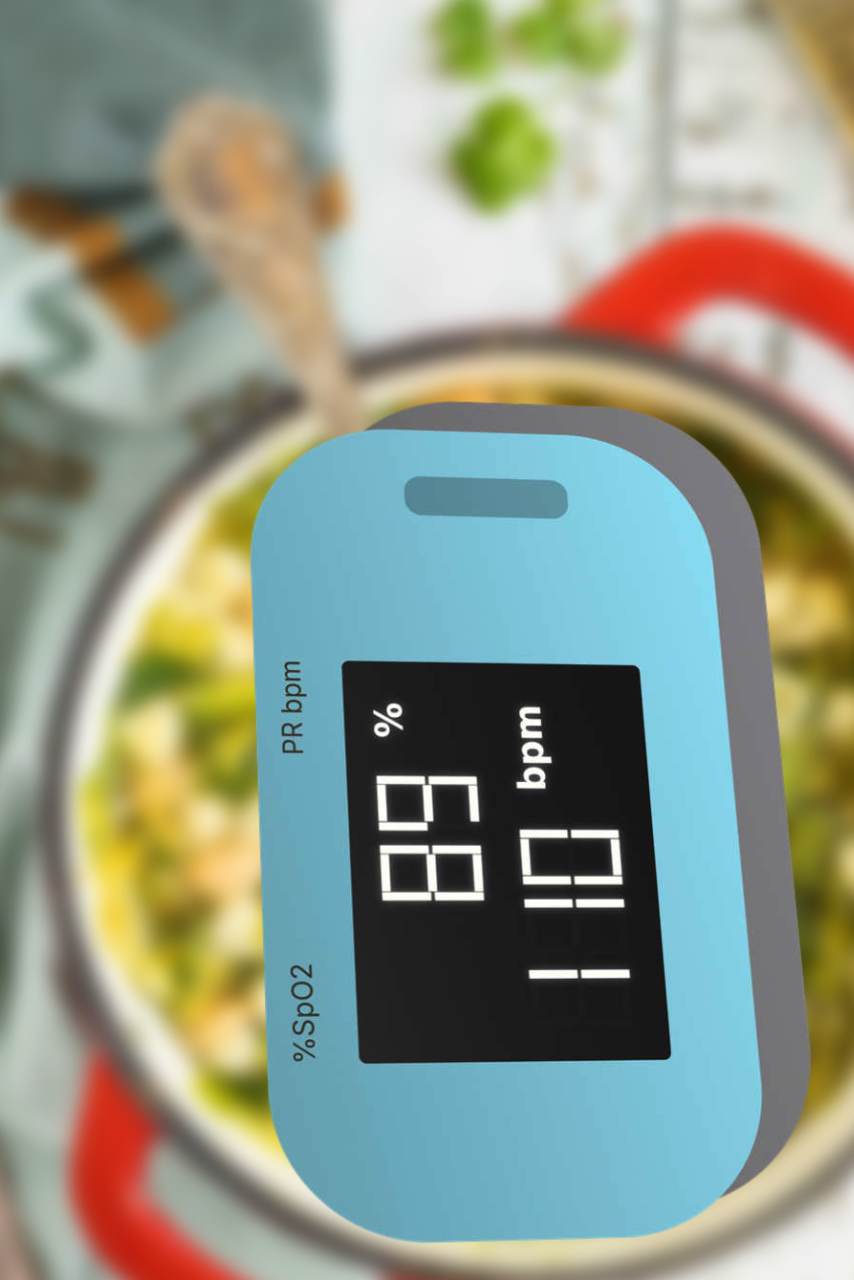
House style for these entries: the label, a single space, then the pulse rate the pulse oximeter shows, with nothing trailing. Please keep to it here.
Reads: 110 bpm
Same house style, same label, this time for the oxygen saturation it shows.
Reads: 89 %
